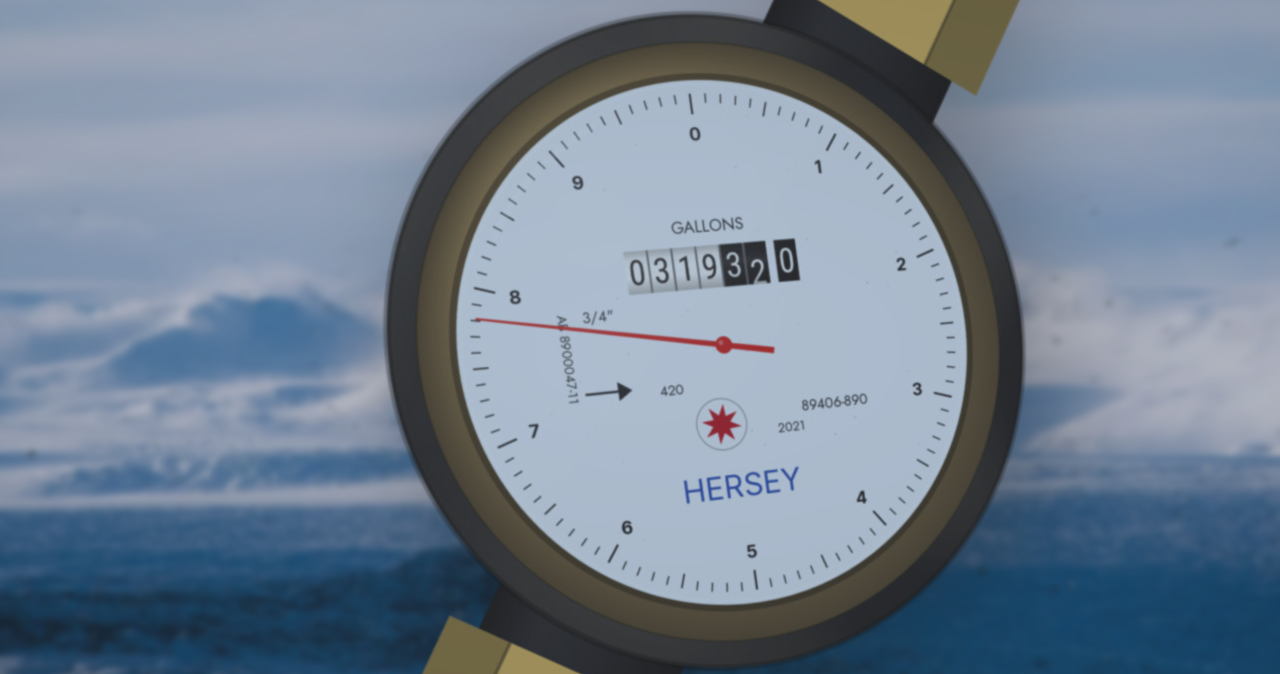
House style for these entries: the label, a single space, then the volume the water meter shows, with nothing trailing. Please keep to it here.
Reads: 319317.8 gal
